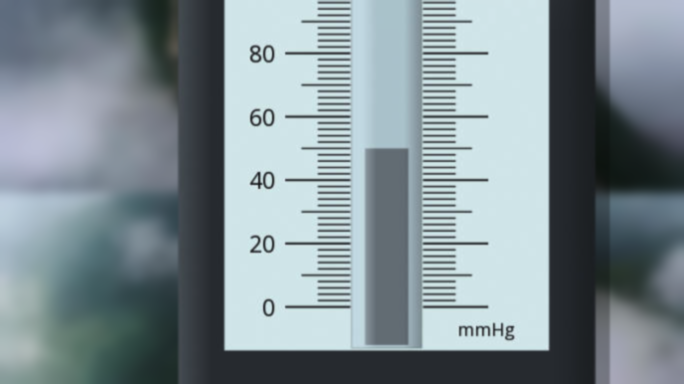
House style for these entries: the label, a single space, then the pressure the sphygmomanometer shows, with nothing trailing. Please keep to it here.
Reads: 50 mmHg
